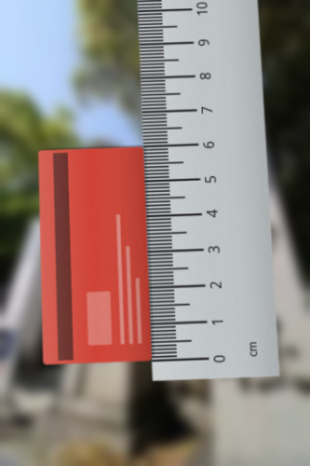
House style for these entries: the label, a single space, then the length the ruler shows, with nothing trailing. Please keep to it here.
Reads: 6 cm
